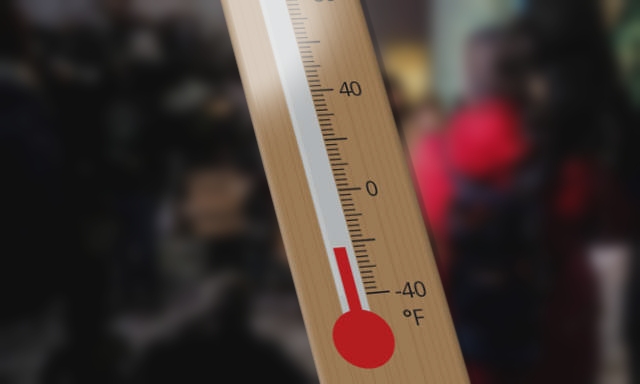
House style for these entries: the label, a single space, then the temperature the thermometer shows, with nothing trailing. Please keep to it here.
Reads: -22 °F
